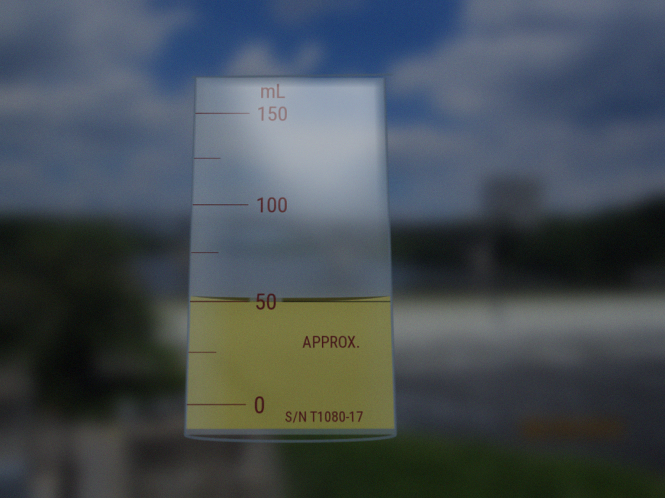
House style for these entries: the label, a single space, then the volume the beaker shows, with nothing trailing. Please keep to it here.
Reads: 50 mL
